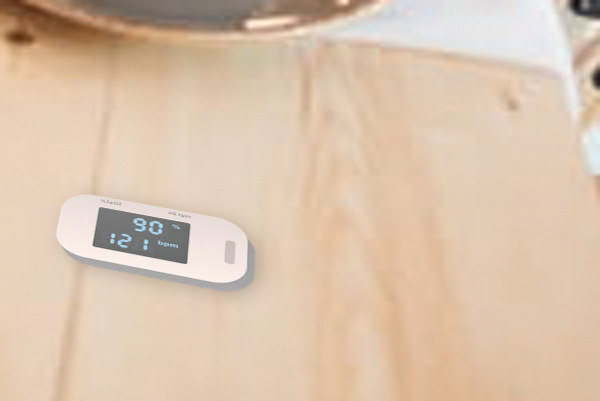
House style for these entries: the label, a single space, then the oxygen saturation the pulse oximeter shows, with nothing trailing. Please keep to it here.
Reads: 90 %
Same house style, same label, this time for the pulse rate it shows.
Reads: 121 bpm
